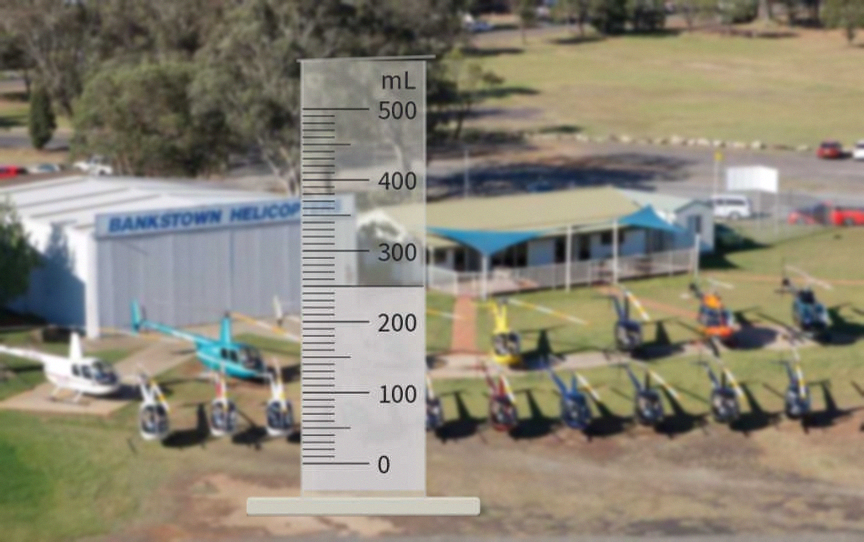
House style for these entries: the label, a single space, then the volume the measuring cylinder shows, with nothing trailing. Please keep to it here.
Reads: 250 mL
